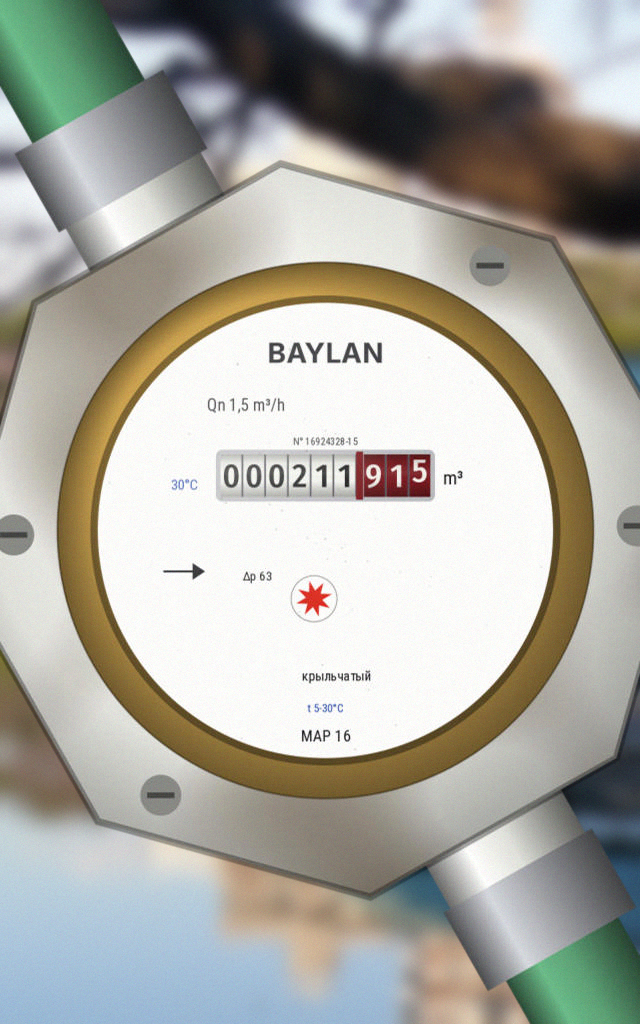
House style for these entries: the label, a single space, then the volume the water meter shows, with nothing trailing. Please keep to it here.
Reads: 211.915 m³
